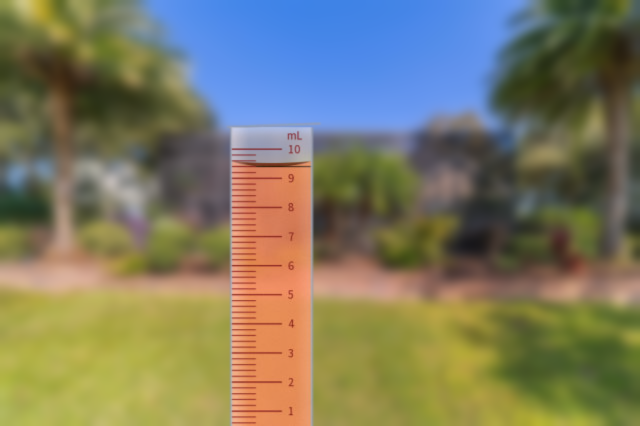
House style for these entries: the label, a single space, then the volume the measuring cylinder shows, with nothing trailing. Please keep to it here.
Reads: 9.4 mL
